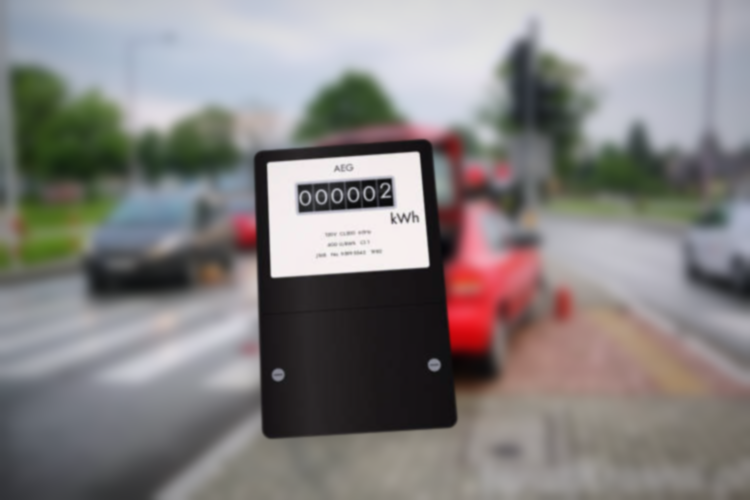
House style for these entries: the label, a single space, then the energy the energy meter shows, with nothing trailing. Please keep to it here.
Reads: 2 kWh
